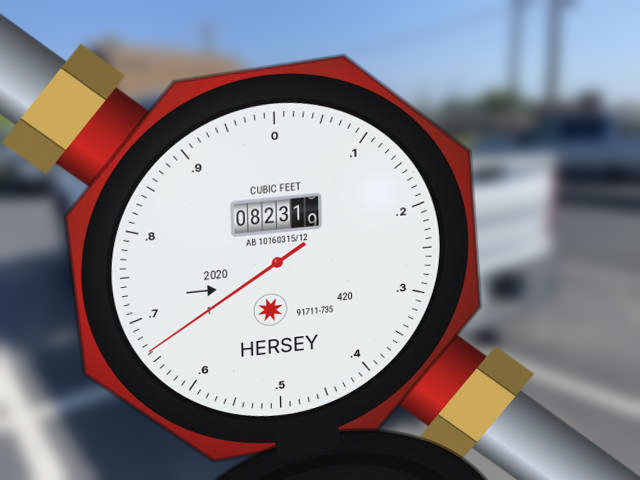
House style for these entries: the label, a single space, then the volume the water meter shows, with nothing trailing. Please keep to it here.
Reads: 82318.66 ft³
